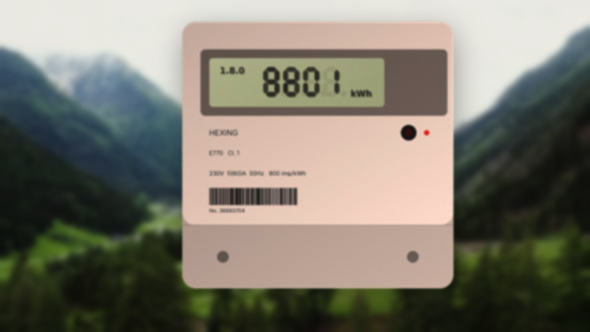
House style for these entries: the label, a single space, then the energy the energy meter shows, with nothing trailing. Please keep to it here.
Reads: 8801 kWh
